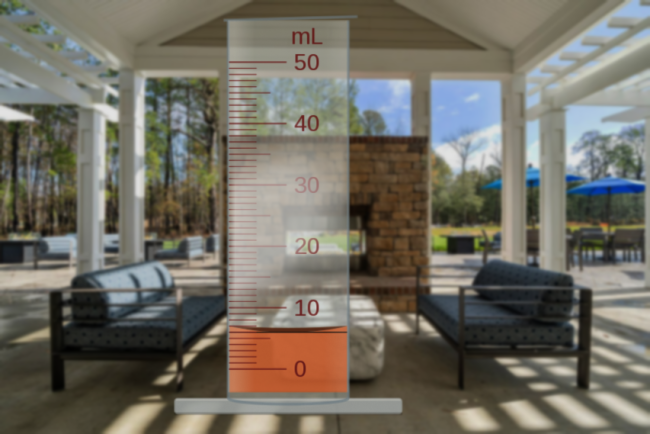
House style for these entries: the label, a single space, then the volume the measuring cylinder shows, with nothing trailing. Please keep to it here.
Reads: 6 mL
